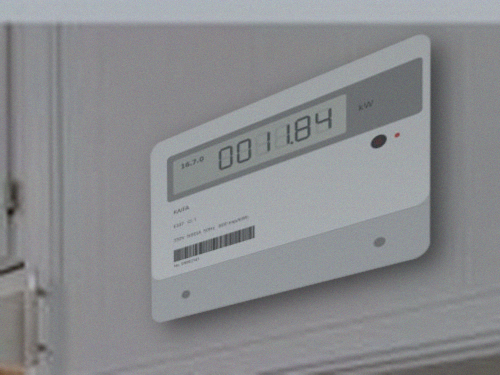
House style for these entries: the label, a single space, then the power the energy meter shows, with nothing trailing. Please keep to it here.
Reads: 11.84 kW
